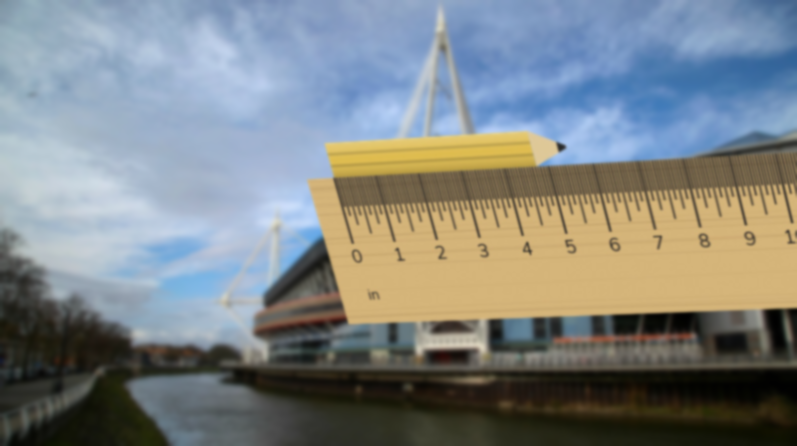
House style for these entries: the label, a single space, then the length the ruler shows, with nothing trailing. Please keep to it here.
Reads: 5.5 in
